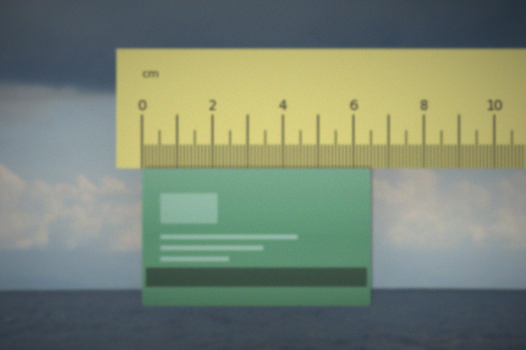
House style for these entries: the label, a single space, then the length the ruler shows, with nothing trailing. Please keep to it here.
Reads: 6.5 cm
